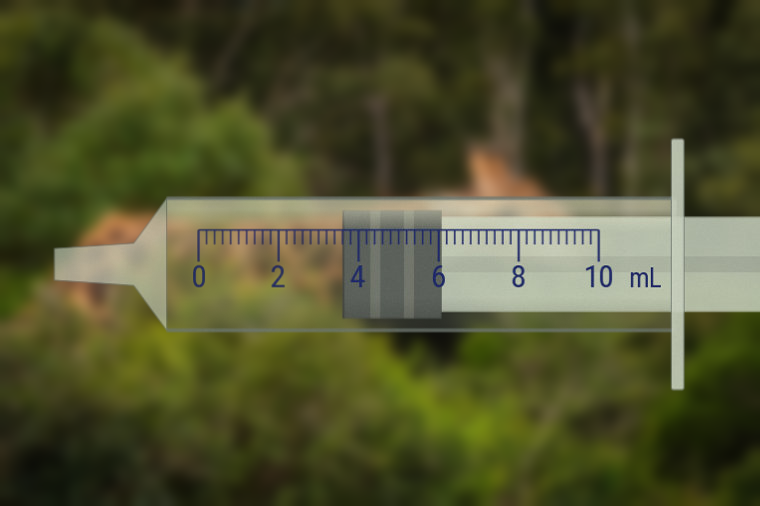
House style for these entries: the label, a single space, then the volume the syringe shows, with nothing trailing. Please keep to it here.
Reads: 3.6 mL
